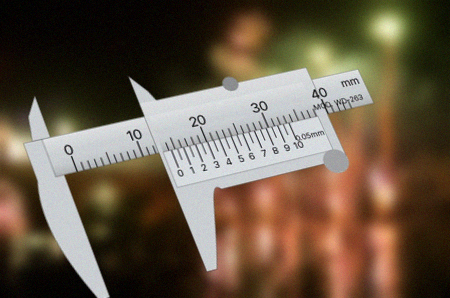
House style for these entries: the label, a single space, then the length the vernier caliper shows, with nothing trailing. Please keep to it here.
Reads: 14.4 mm
